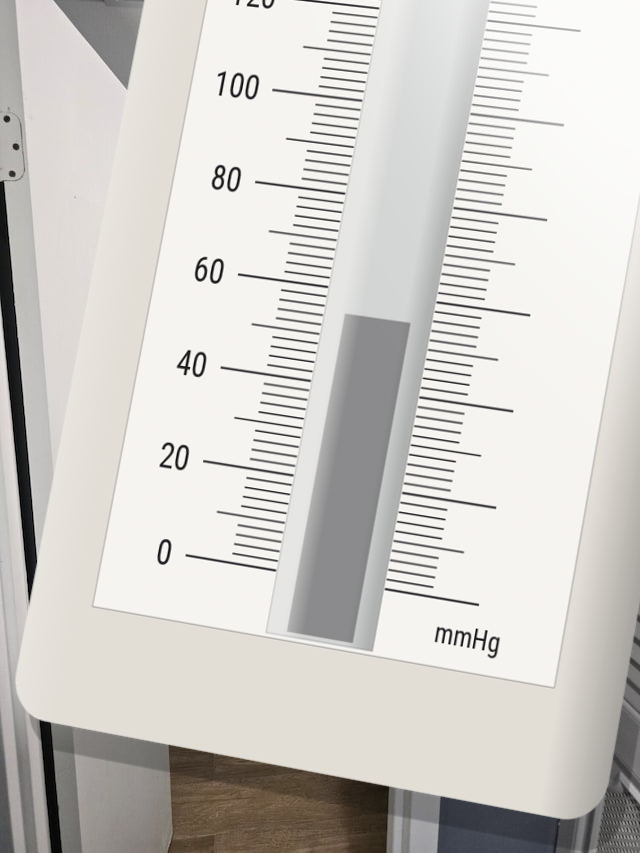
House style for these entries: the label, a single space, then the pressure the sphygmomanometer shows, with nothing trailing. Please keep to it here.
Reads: 55 mmHg
